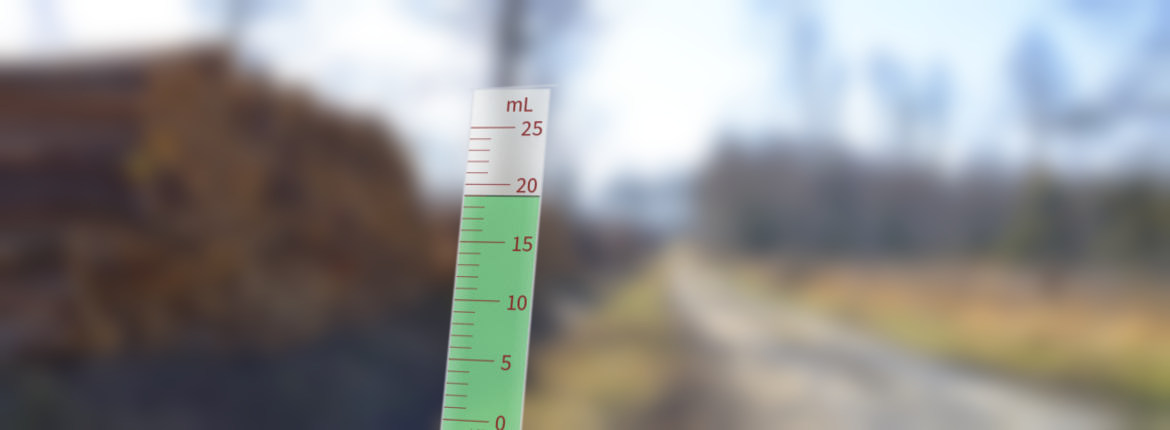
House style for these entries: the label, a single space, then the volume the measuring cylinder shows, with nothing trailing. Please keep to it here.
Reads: 19 mL
